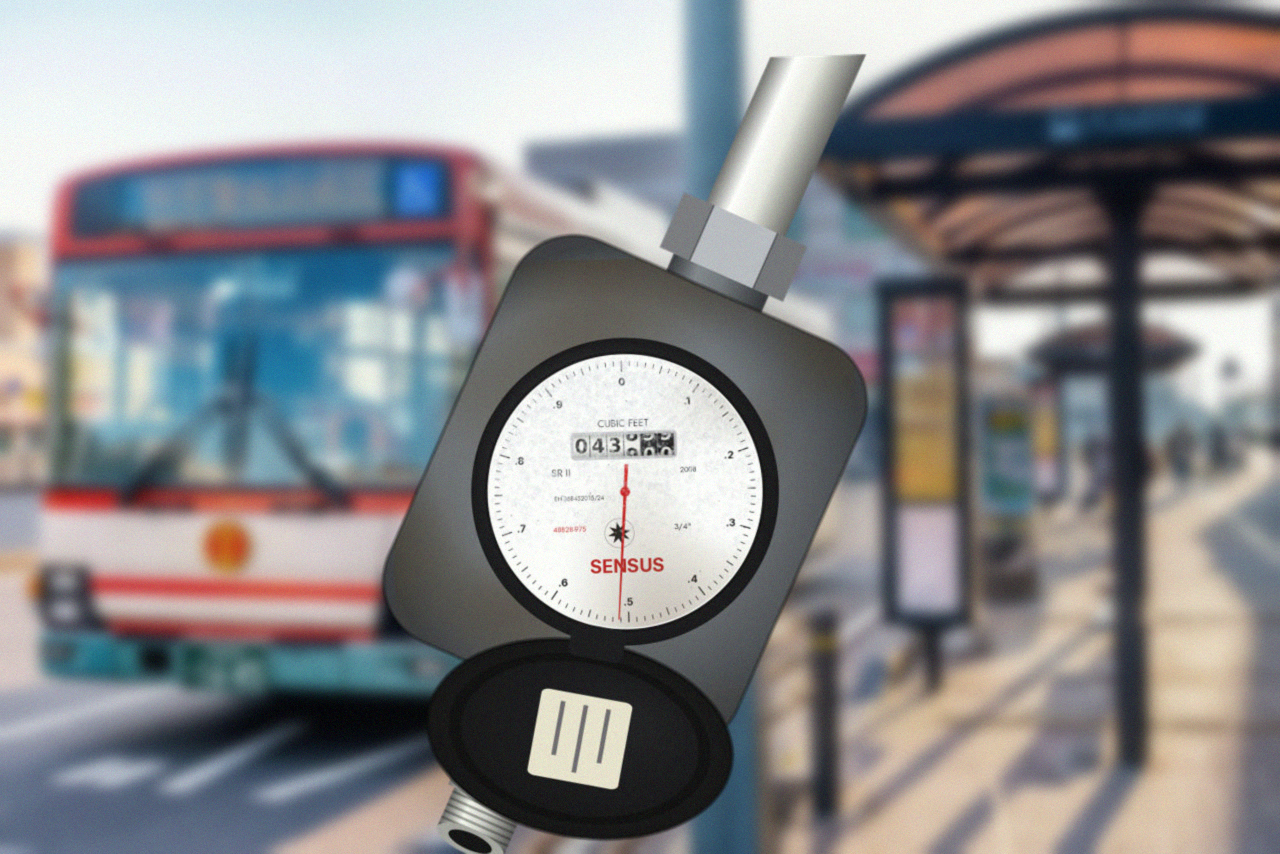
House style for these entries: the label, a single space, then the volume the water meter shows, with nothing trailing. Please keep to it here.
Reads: 43899.51 ft³
